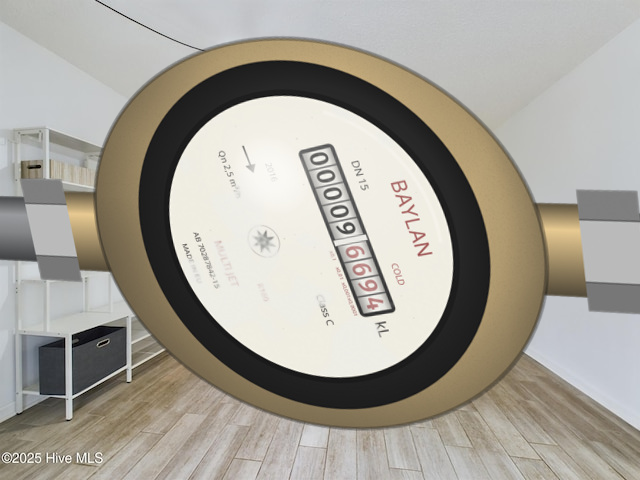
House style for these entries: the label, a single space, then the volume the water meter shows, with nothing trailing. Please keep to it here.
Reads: 9.6694 kL
